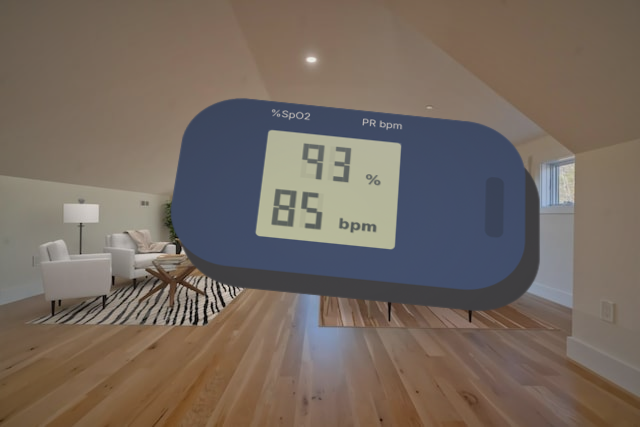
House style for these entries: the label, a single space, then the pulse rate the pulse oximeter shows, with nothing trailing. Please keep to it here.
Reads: 85 bpm
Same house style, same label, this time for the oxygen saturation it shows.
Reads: 93 %
